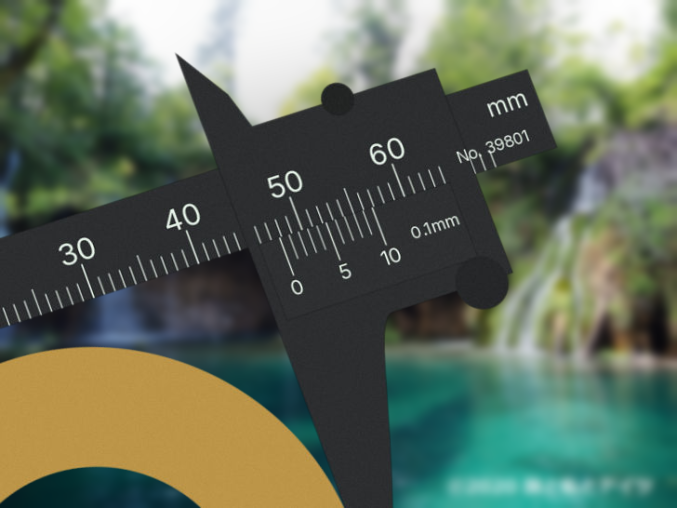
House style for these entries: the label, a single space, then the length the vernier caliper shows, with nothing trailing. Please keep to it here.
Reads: 47.8 mm
